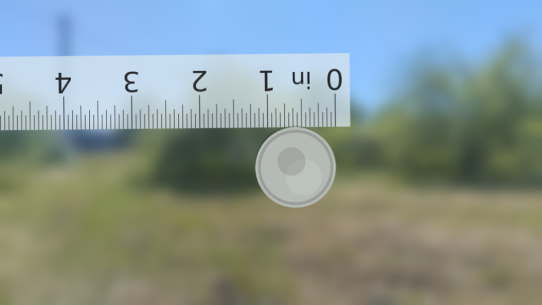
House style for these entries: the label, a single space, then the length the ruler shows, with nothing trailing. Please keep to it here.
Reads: 1.1875 in
